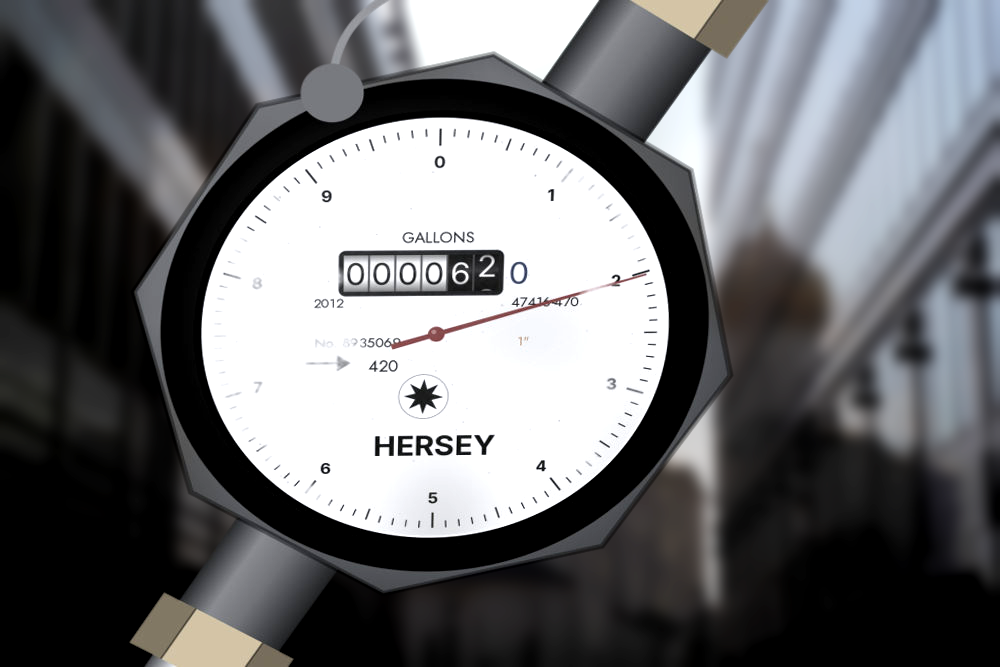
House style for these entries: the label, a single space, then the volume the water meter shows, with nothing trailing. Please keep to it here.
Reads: 622.0 gal
